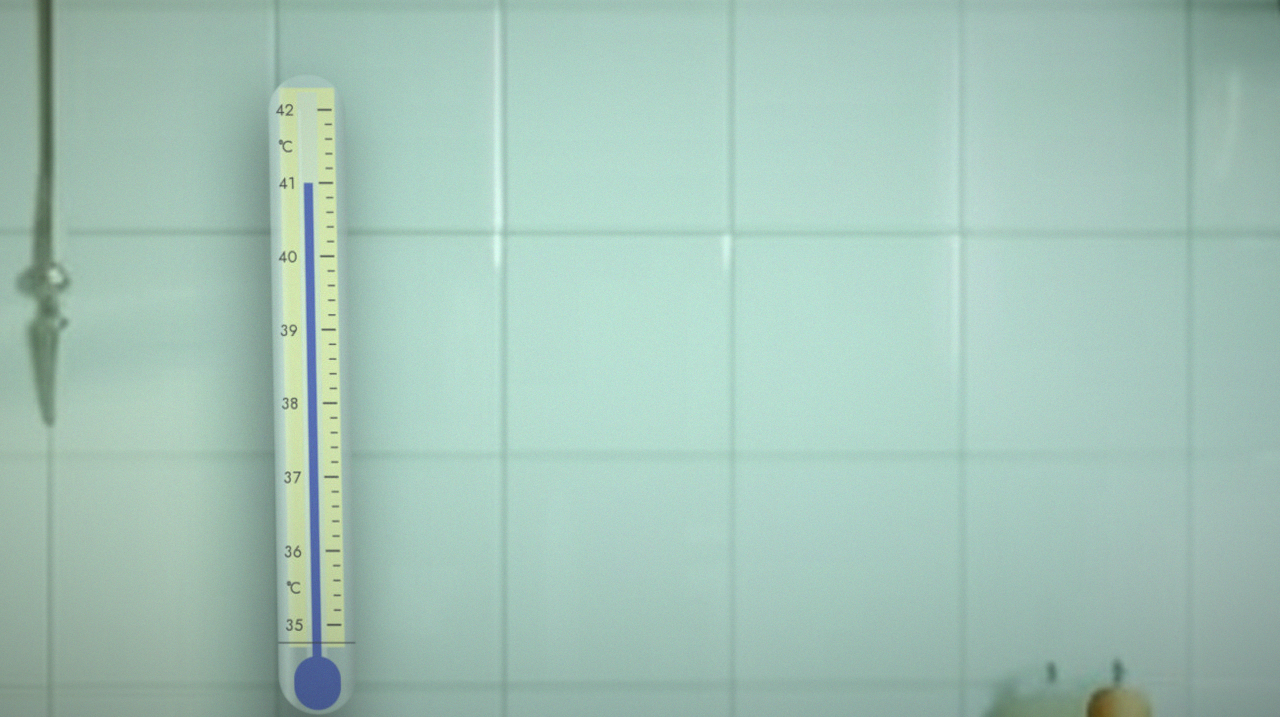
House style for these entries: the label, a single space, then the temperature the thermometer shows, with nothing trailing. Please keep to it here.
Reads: 41 °C
